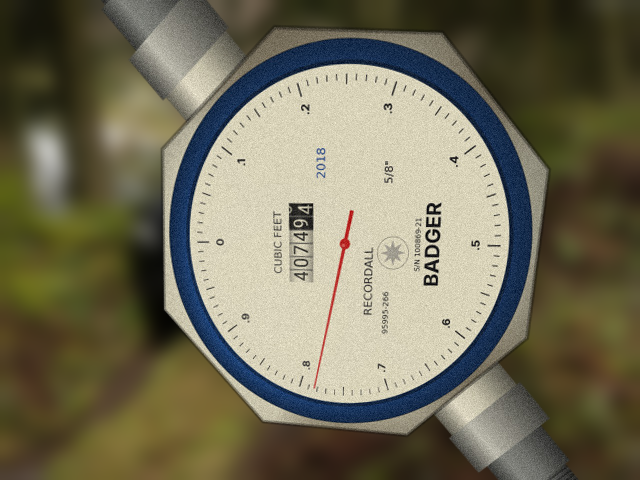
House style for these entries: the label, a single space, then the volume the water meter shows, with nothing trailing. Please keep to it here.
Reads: 407493.78 ft³
